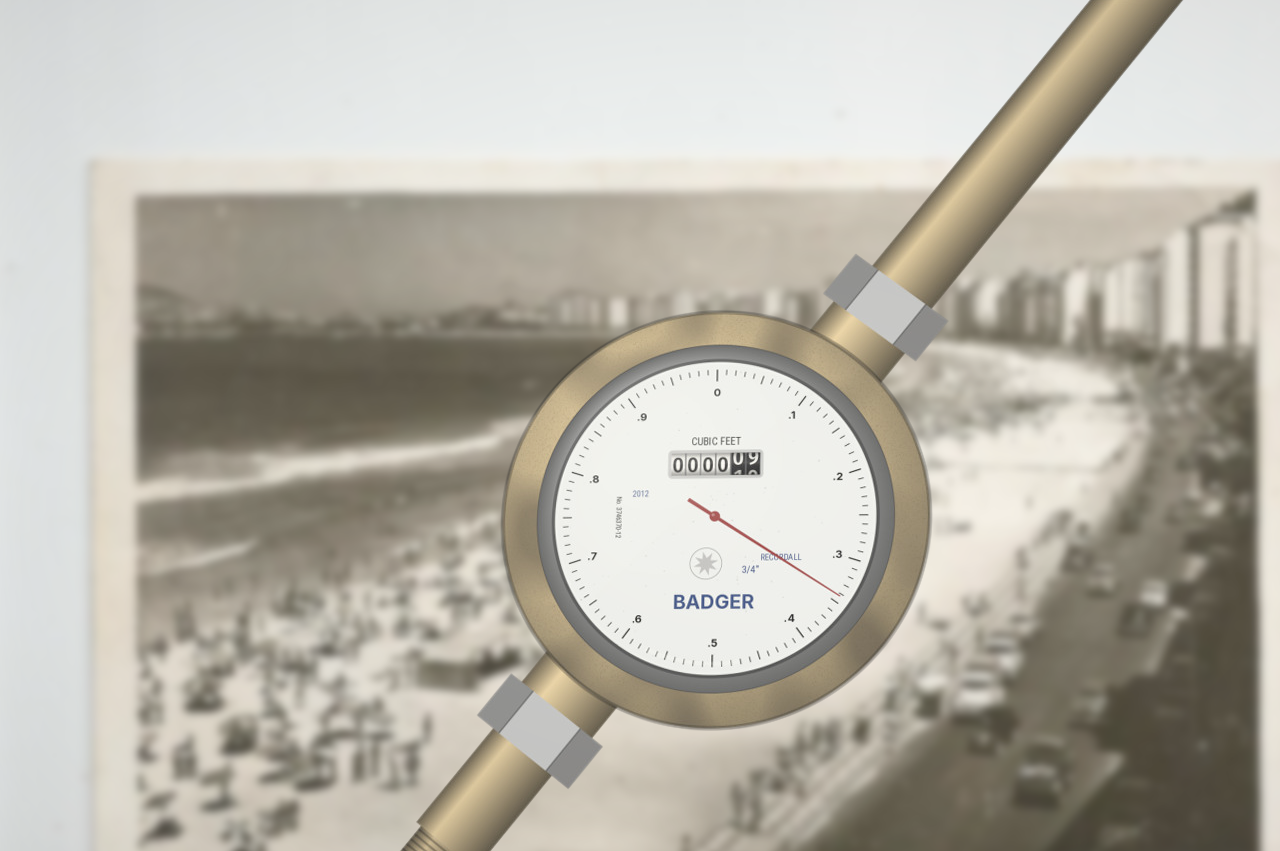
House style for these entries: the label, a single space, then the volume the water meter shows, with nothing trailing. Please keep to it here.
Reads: 9.34 ft³
